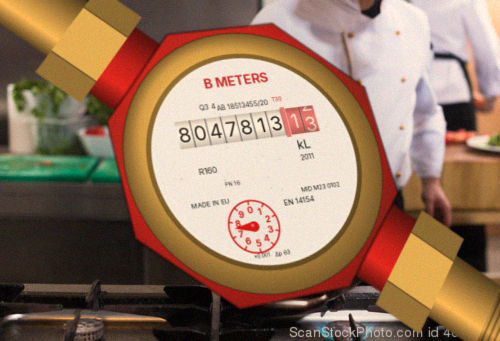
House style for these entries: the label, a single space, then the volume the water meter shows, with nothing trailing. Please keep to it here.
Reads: 8047813.127 kL
